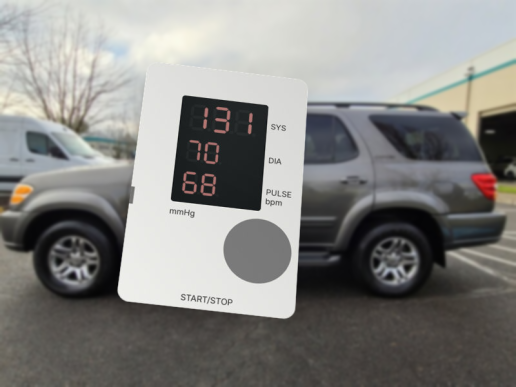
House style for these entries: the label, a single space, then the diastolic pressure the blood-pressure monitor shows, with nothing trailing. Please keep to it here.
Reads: 70 mmHg
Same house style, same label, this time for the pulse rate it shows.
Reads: 68 bpm
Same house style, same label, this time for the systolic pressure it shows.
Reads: 131 mmHg
